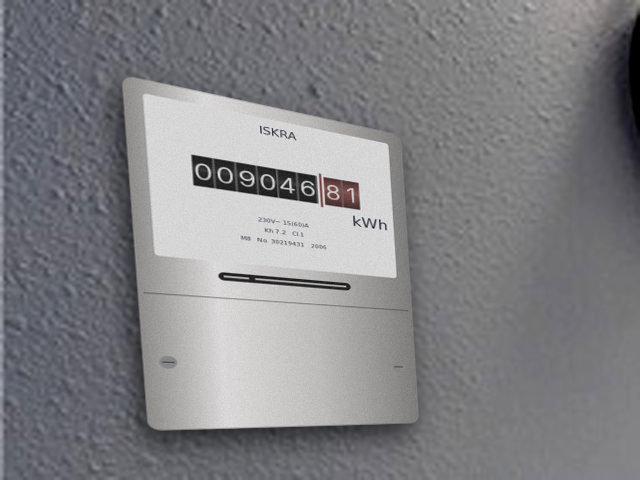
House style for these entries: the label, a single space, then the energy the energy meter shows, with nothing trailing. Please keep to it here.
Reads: 9046.81 kWh
